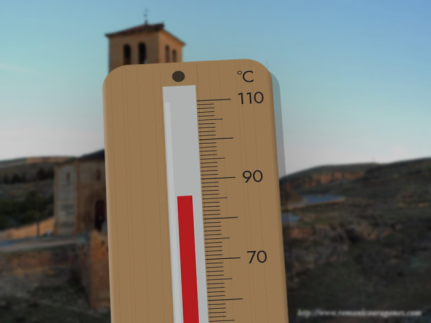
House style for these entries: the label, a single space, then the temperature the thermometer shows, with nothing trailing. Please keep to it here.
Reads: 86 °C
